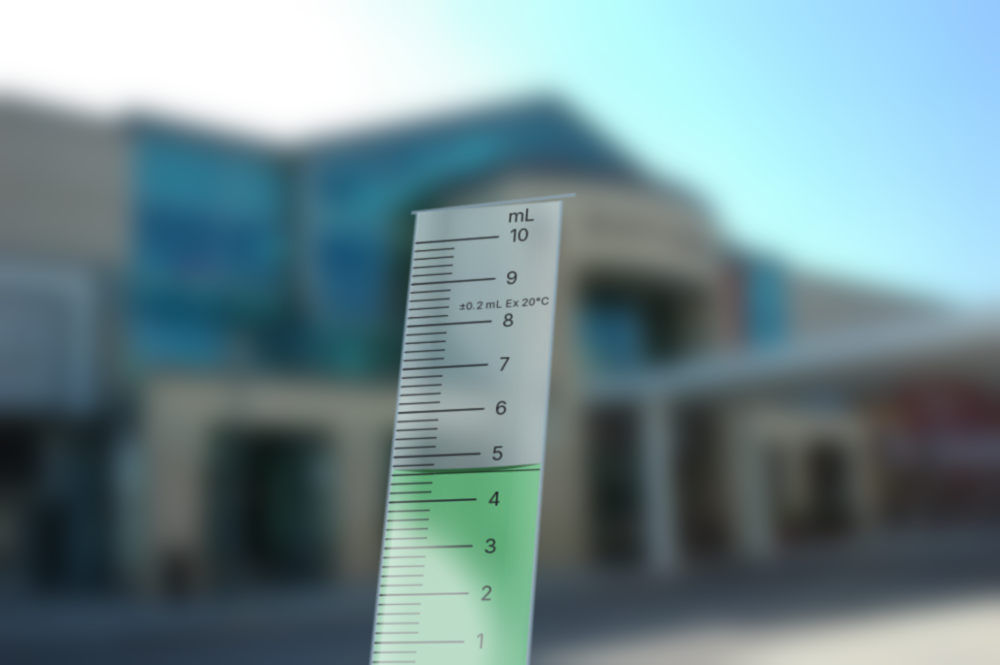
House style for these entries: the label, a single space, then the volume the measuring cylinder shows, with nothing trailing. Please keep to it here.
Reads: 4.6 mL
